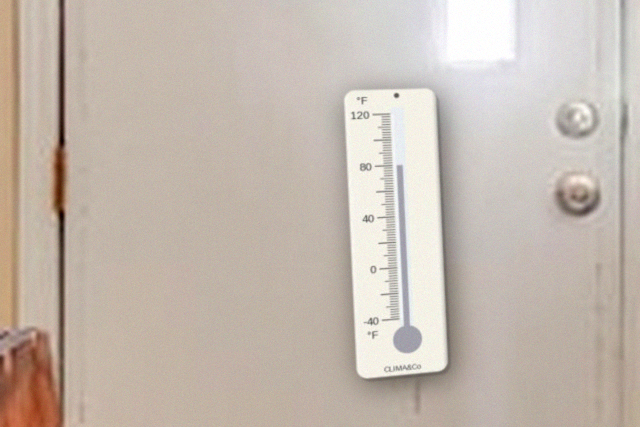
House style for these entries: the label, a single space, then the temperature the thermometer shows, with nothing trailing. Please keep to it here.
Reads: 80 °F
